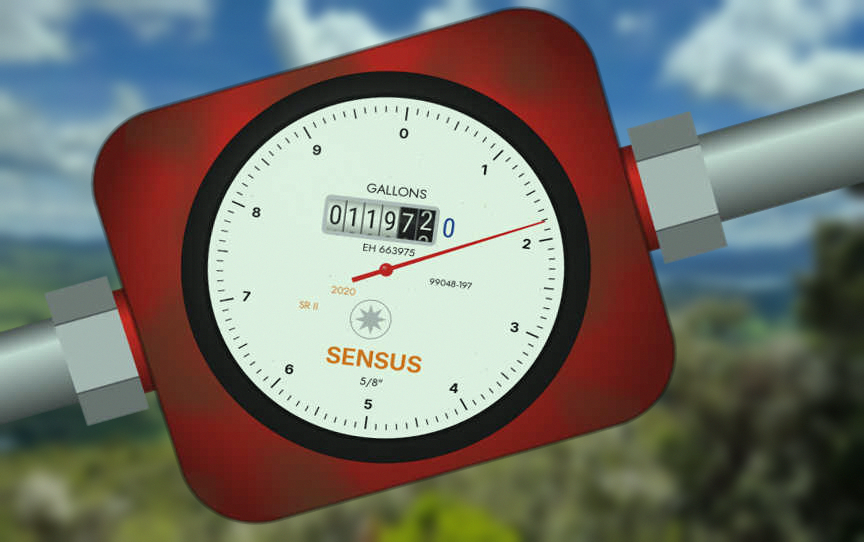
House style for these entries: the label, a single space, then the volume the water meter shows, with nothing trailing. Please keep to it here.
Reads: 119721.8 gal
